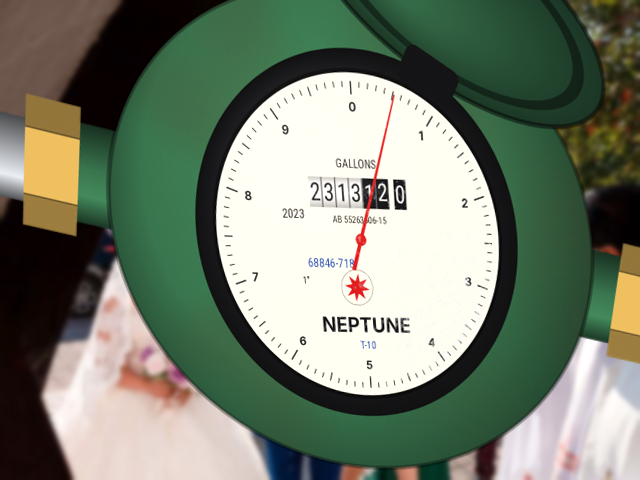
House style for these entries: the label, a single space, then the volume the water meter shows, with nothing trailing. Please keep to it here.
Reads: 2313120.5 gal
